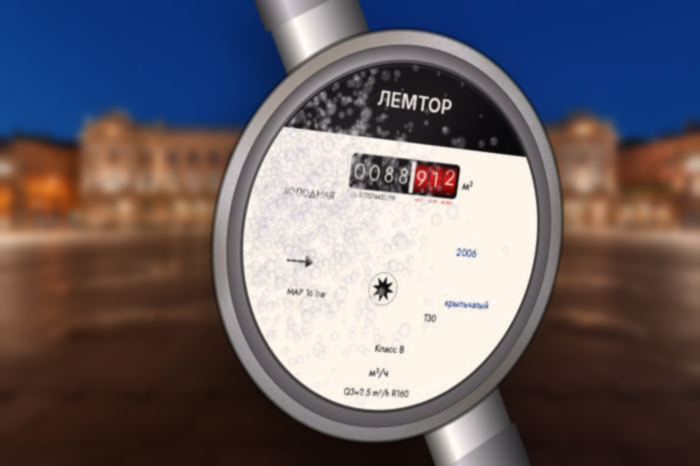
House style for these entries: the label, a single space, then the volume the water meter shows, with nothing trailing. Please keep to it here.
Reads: 88.912 m³
